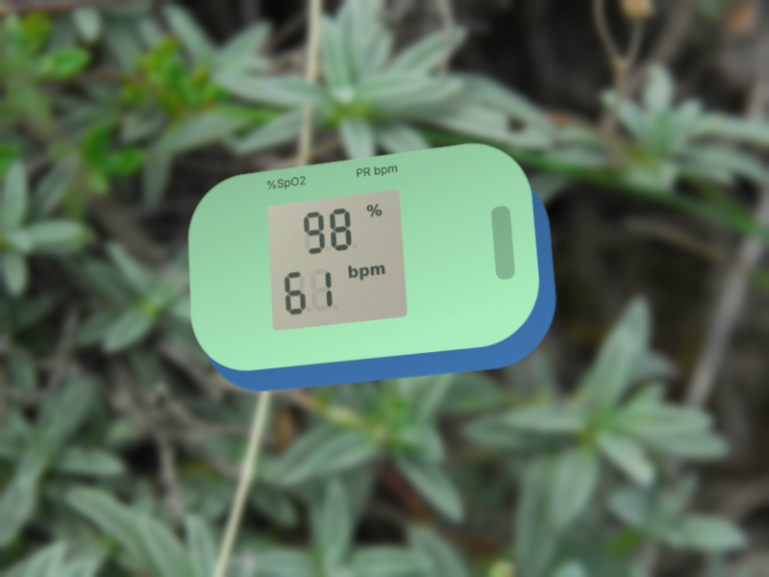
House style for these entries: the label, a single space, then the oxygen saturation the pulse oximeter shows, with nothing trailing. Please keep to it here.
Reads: 98 %
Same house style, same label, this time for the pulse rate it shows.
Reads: 61 bpm
